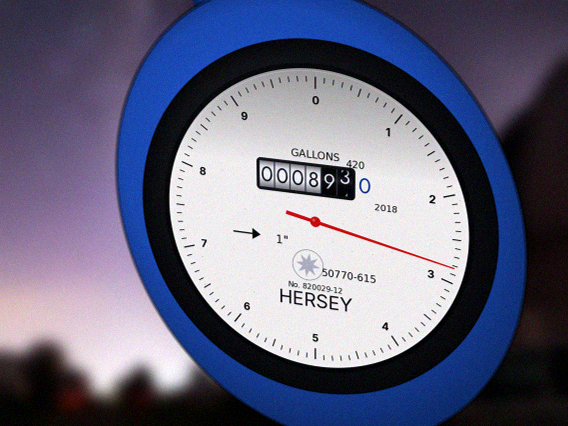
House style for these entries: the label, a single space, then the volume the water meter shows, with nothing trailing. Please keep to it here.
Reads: 8932.8 gal
